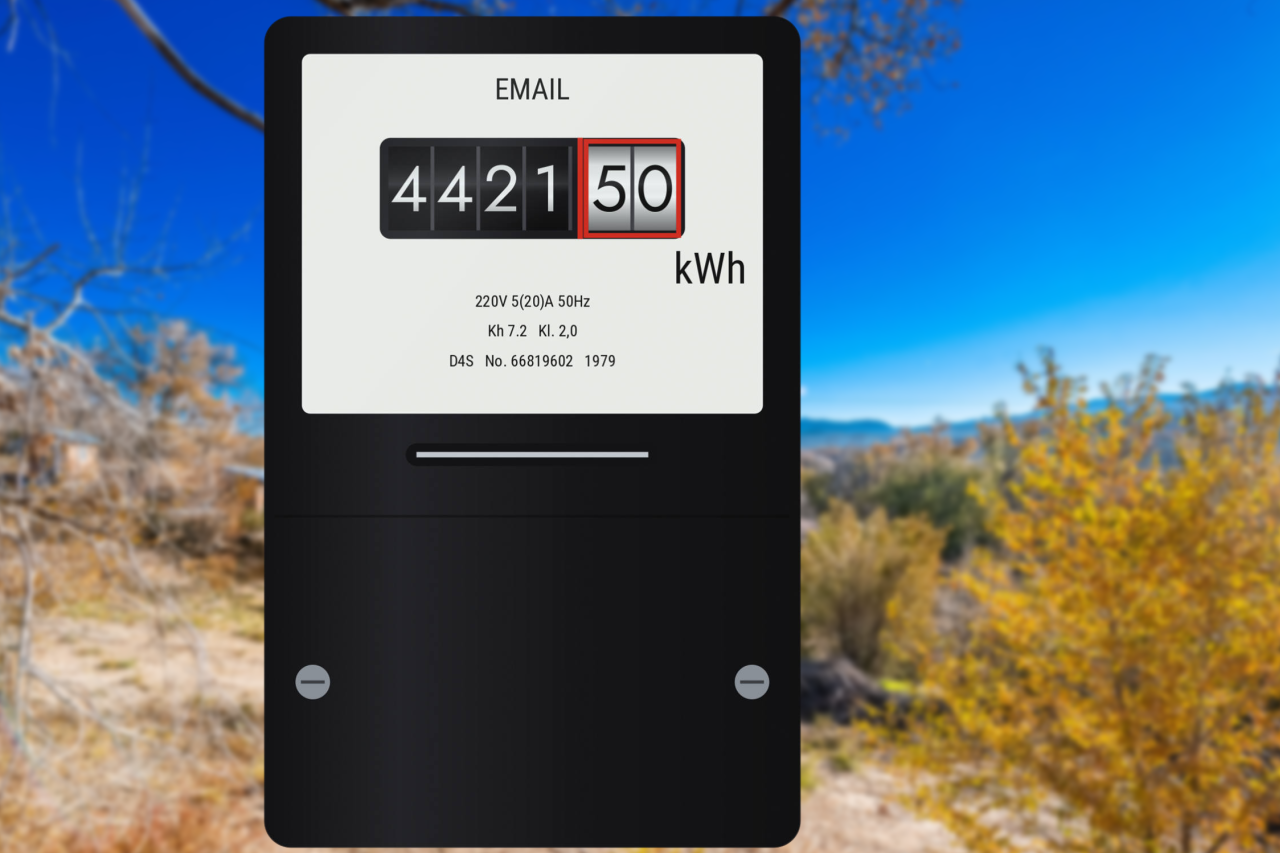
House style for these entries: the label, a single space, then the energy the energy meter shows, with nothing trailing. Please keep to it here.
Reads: 4421.50 kWh
